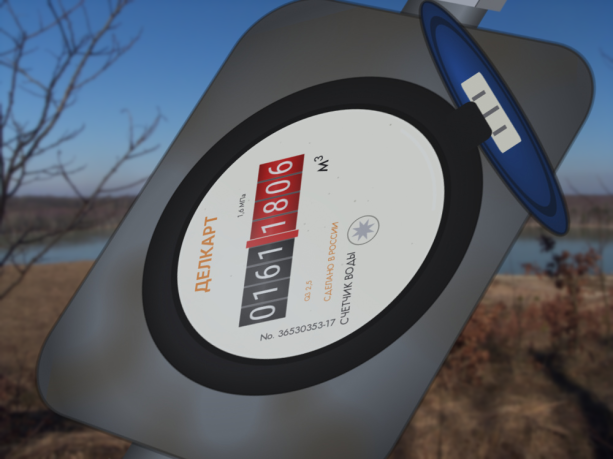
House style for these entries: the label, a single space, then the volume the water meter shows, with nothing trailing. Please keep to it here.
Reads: 161.1806 m³
